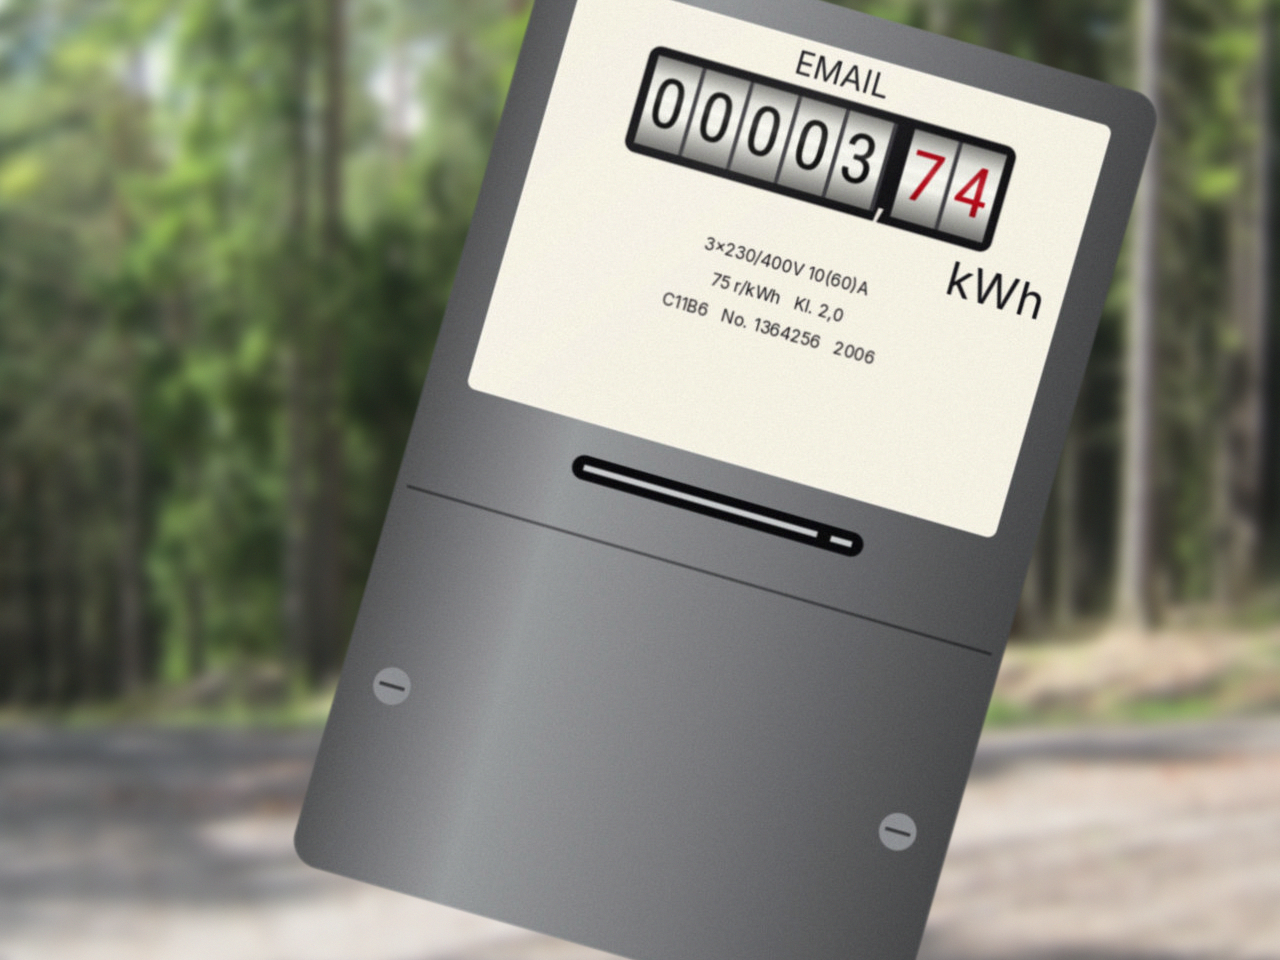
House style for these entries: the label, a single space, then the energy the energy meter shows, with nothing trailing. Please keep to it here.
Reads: 3.74 kWh
